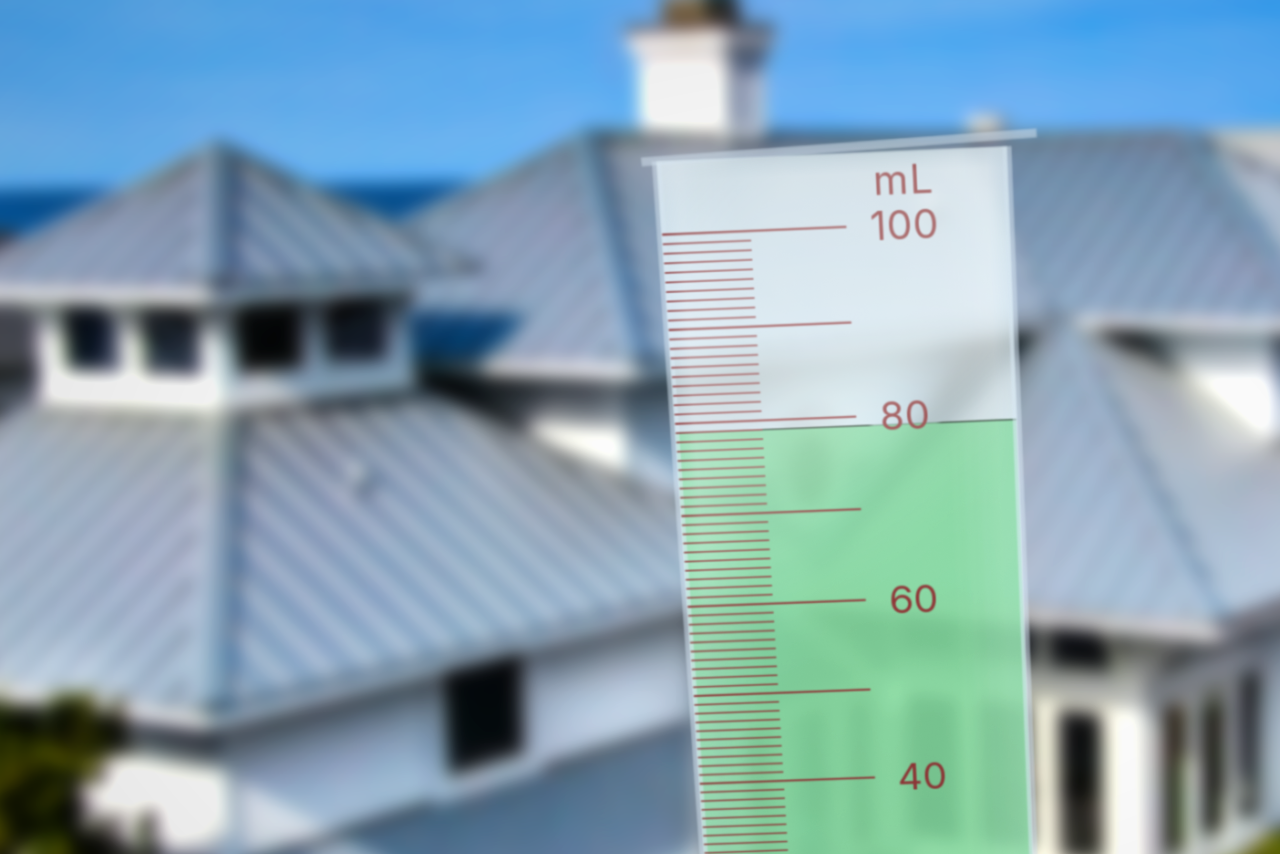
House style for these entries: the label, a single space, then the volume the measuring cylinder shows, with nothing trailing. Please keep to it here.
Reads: 79 mL
